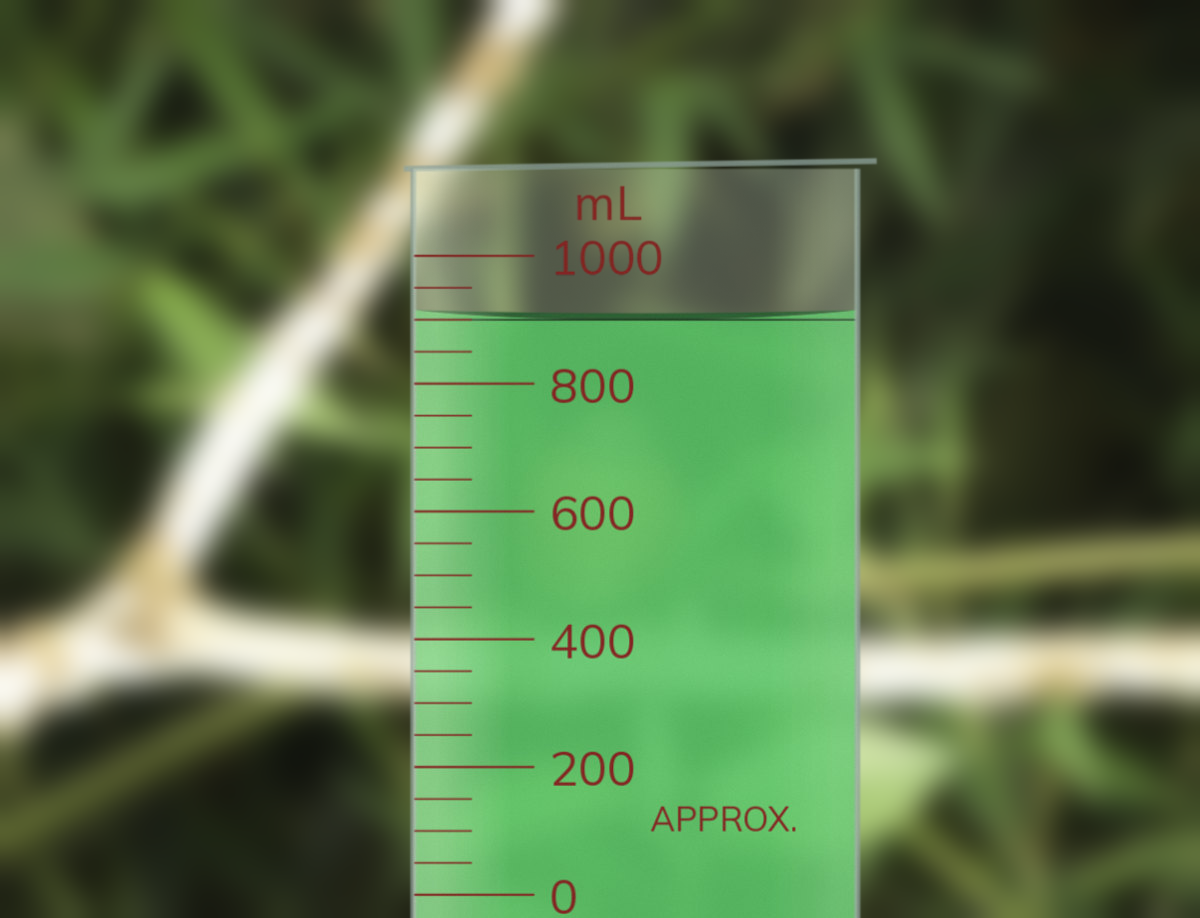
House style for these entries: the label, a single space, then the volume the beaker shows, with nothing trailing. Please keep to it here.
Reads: 900 mL
